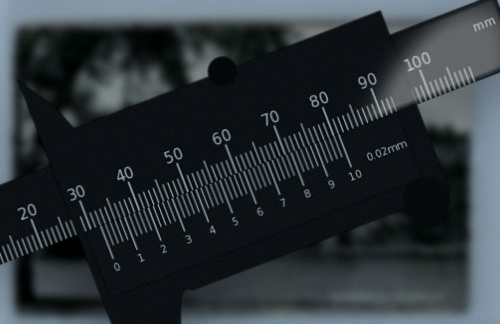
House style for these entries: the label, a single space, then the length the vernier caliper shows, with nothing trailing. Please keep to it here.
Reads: 32.0 mm
